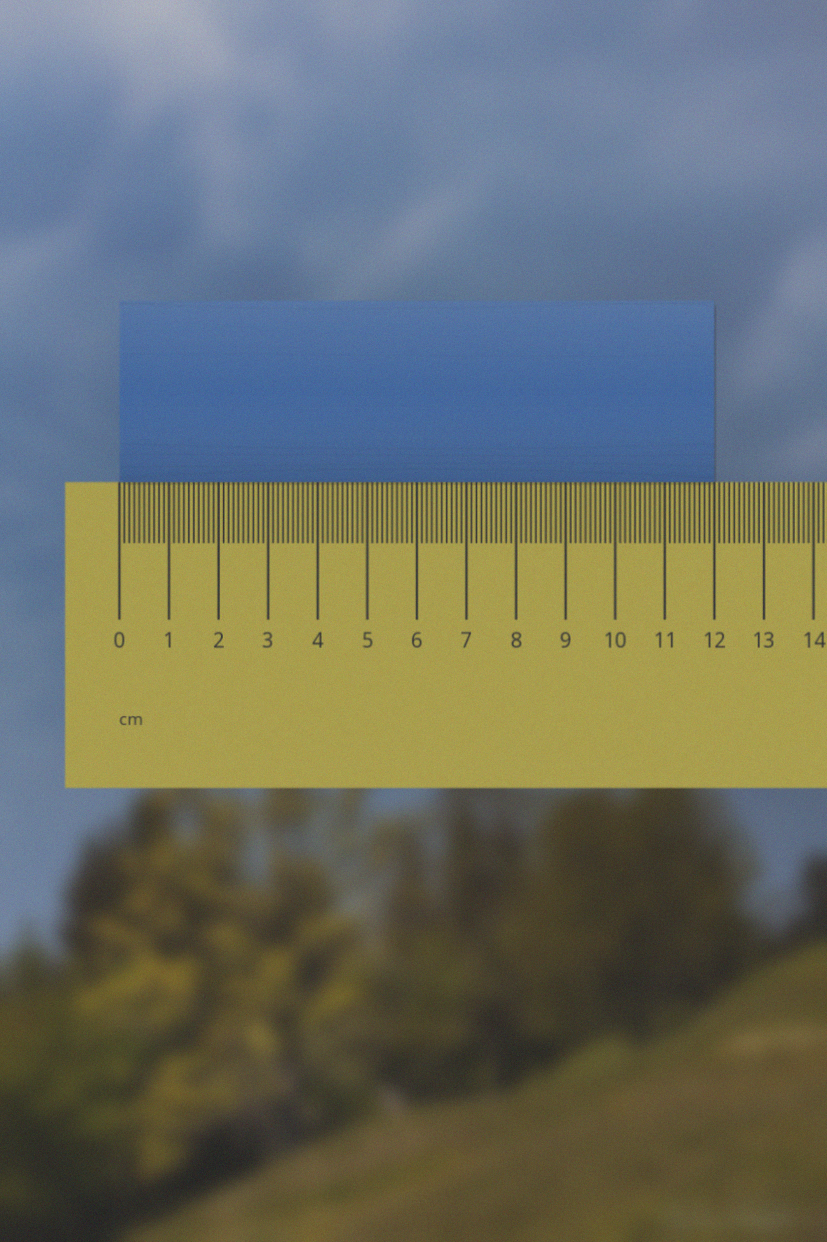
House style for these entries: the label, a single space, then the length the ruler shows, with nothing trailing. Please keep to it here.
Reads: 12 cm
